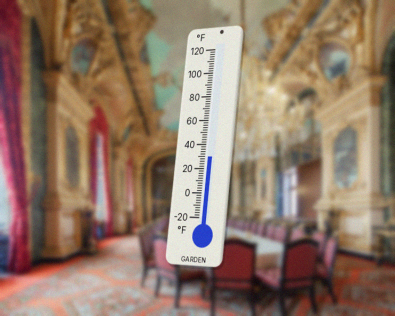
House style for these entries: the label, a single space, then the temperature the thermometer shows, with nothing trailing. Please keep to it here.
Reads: 30 °F
